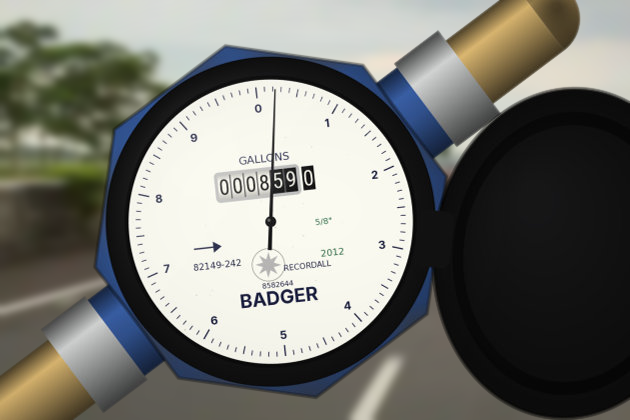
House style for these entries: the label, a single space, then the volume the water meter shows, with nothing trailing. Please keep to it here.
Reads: 8590.2 gal
